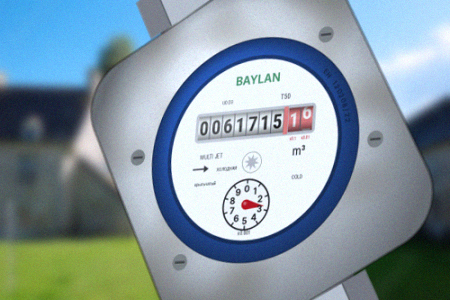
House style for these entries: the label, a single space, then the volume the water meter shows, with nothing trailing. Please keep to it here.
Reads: 61715.162 m³
